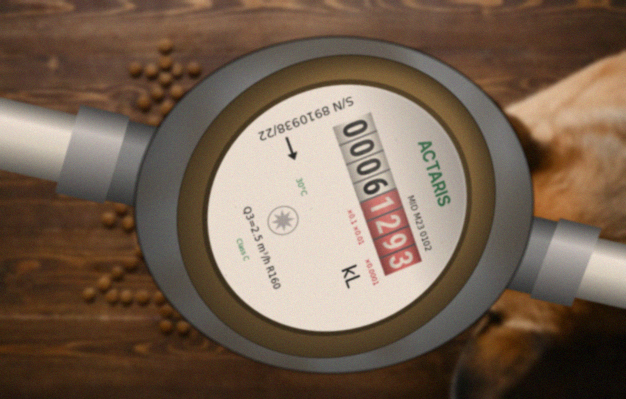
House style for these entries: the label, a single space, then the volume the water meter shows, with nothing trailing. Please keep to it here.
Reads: 6.1293 kL
